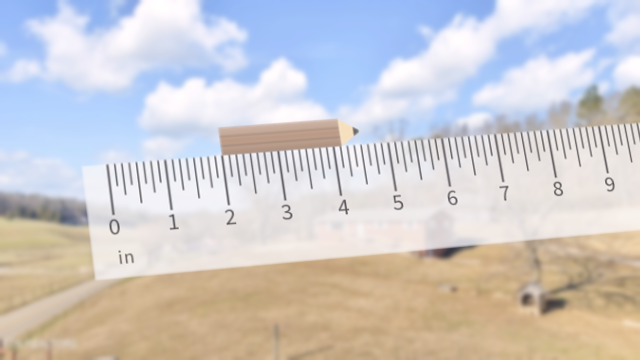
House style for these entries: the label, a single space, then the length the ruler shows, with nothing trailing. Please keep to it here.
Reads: 2.5 in
